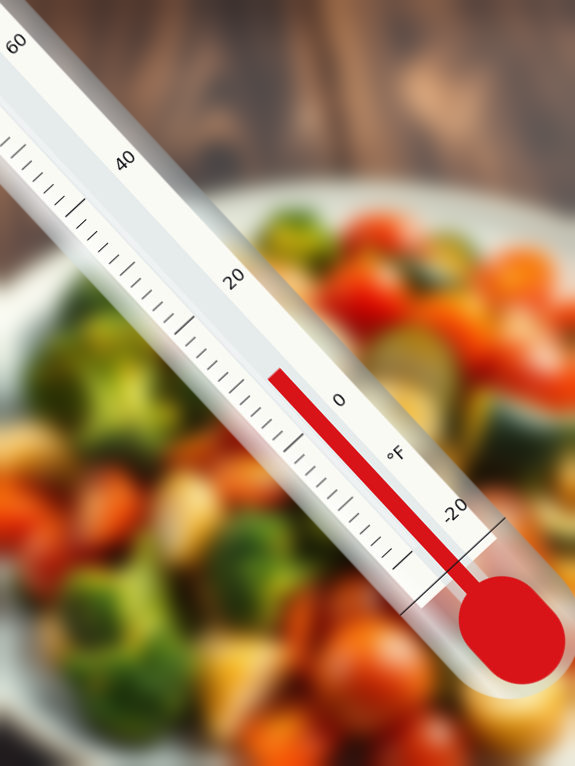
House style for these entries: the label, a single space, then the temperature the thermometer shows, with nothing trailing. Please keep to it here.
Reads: 8 °F
